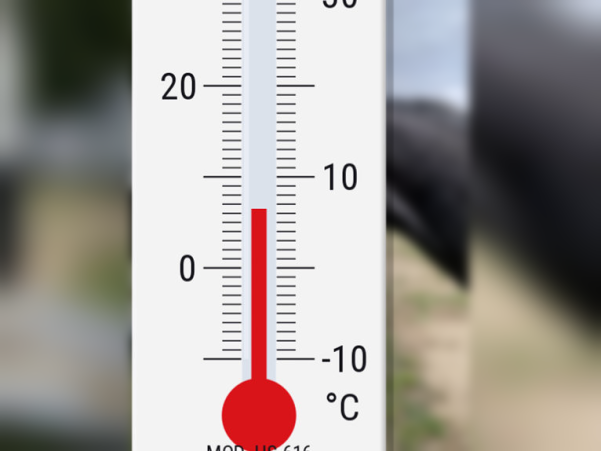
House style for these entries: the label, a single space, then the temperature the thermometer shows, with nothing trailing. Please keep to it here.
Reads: 6.5 °C
